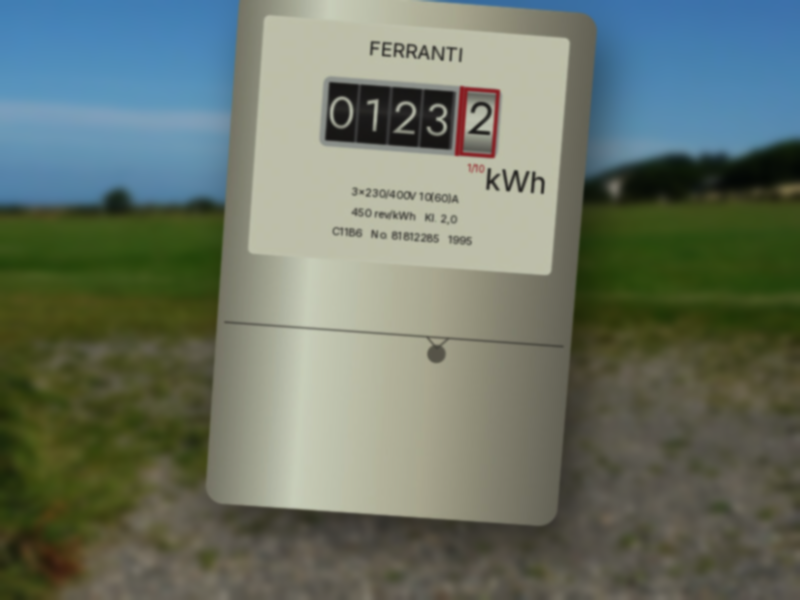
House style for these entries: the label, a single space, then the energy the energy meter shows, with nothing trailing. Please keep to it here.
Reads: 123.2 kWh
